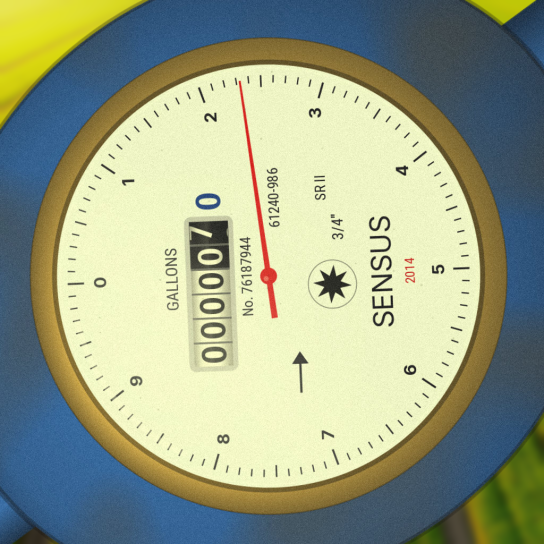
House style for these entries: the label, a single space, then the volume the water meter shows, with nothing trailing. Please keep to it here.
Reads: 72.3 gal
